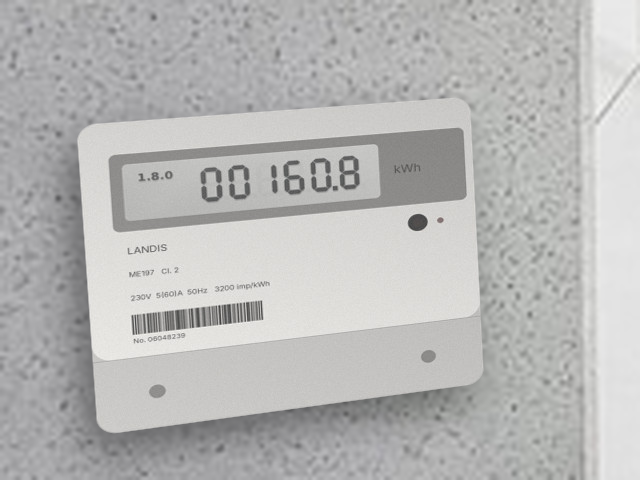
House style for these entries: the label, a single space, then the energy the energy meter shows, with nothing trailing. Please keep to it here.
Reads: 160.8 kWh
